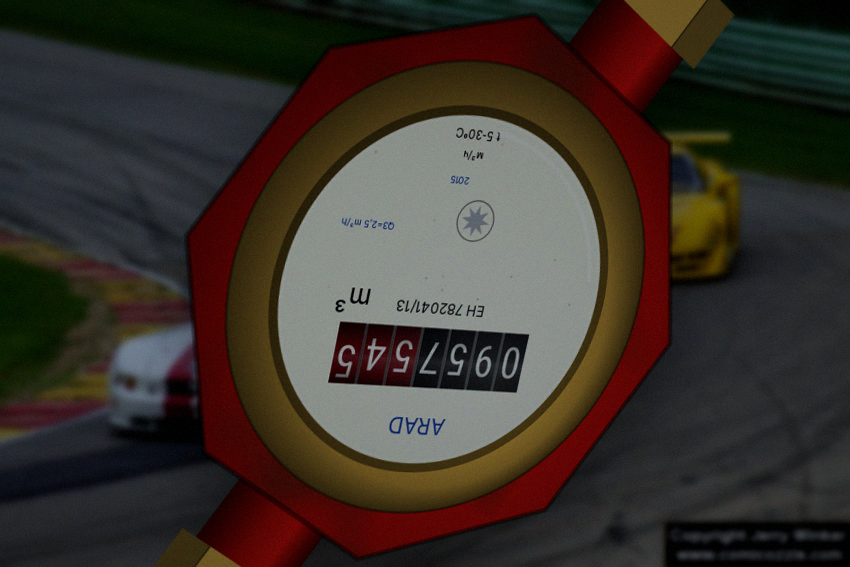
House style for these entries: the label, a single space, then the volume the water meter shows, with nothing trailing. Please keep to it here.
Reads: 957.545 m³
